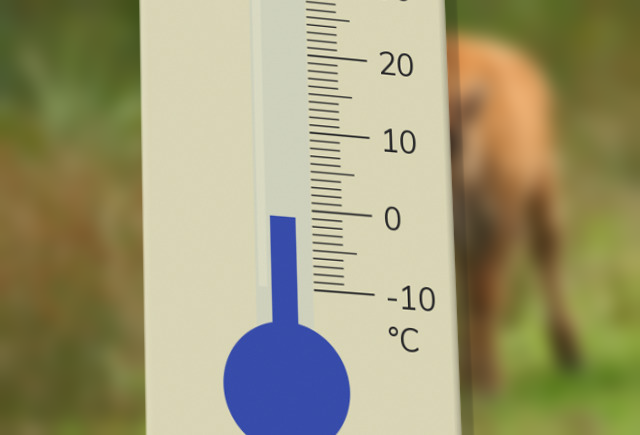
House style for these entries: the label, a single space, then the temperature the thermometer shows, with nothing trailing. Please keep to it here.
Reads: -1 °C
